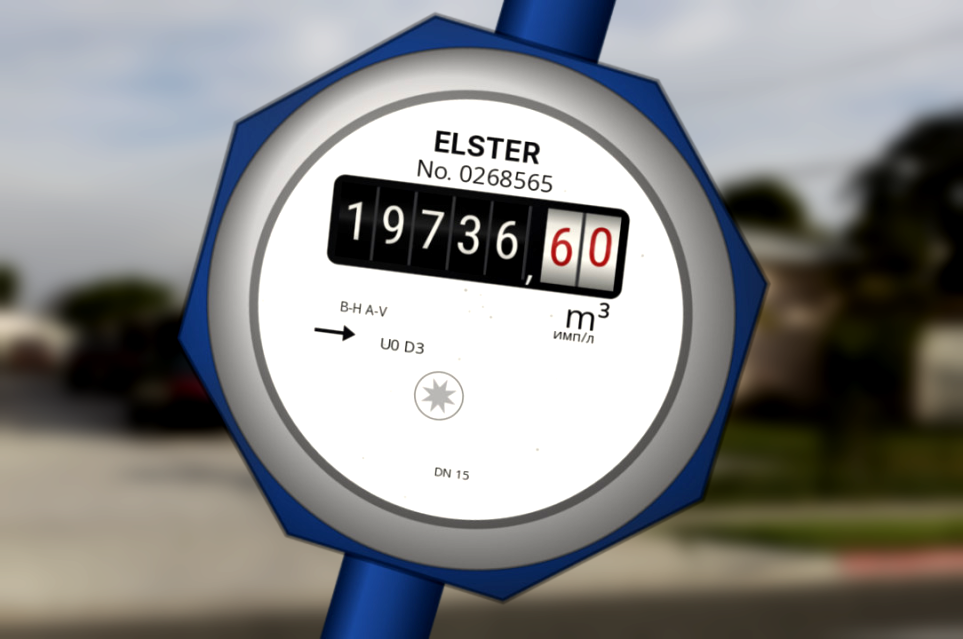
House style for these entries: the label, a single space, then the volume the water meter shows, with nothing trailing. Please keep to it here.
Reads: 19736.60 m³
